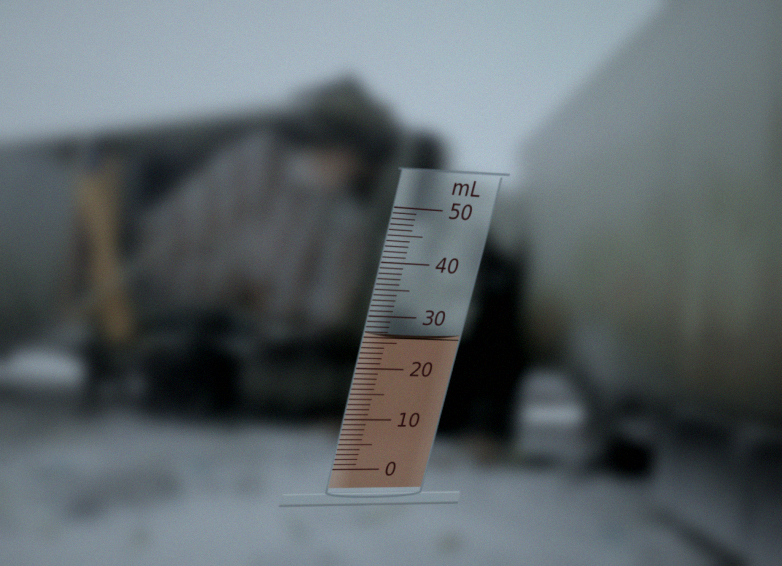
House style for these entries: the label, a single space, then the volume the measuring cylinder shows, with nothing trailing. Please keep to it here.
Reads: 26 mL
